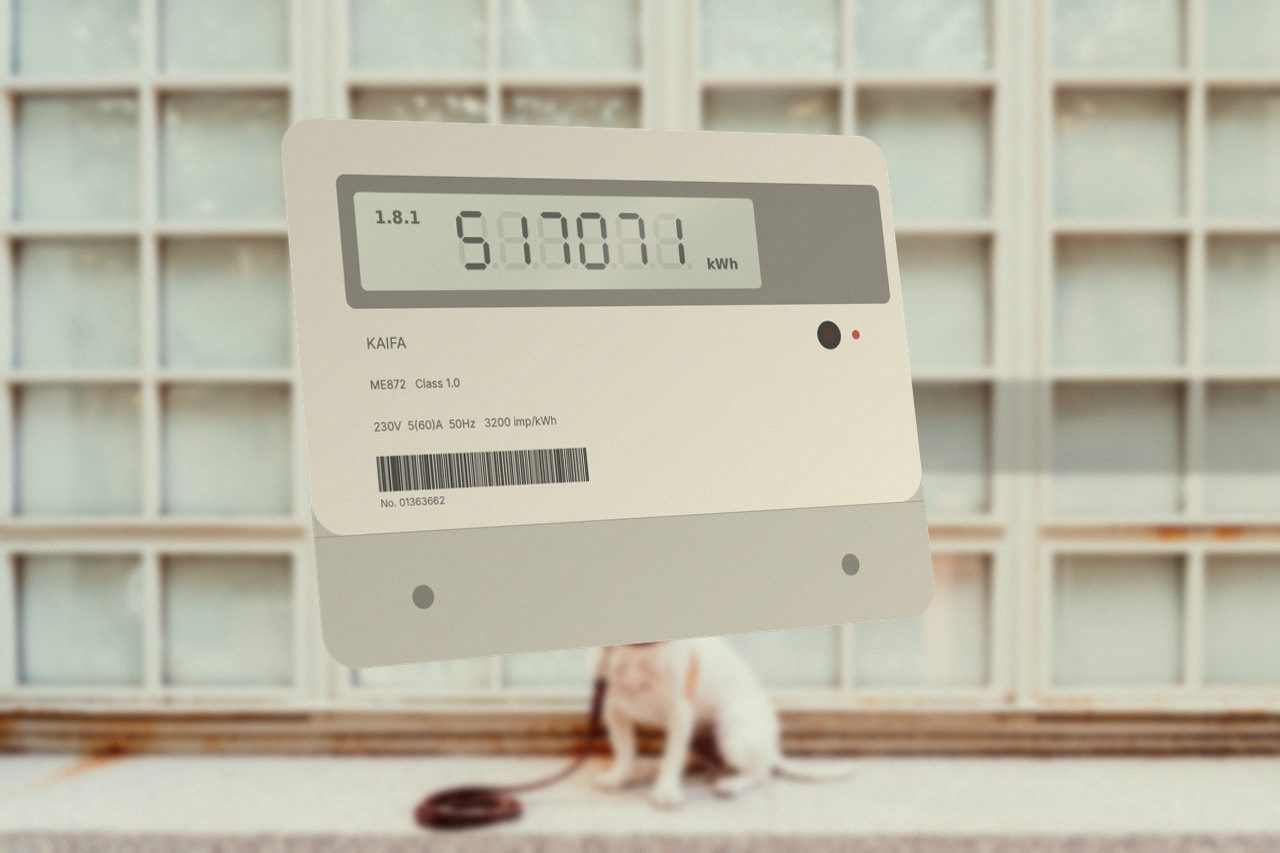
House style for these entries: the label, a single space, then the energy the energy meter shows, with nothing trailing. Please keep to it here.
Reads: 517071 kWh
